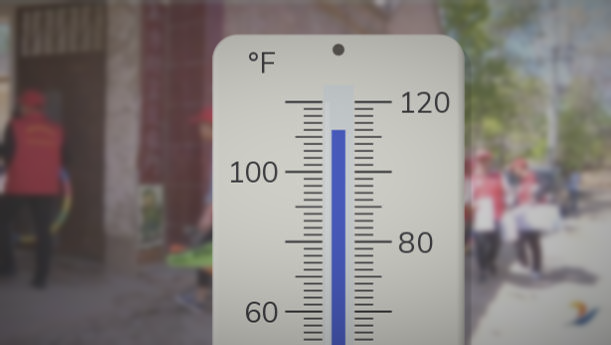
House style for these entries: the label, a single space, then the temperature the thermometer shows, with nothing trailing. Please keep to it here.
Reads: 112 °F
